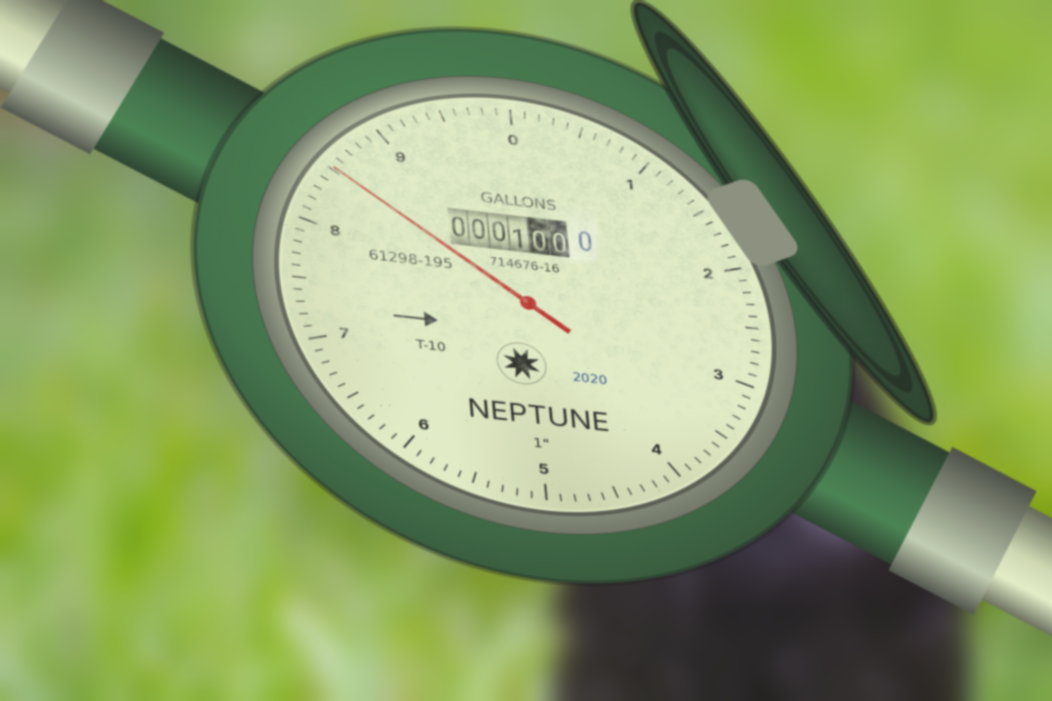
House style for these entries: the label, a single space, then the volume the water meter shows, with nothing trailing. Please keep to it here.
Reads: 998.5 gal
